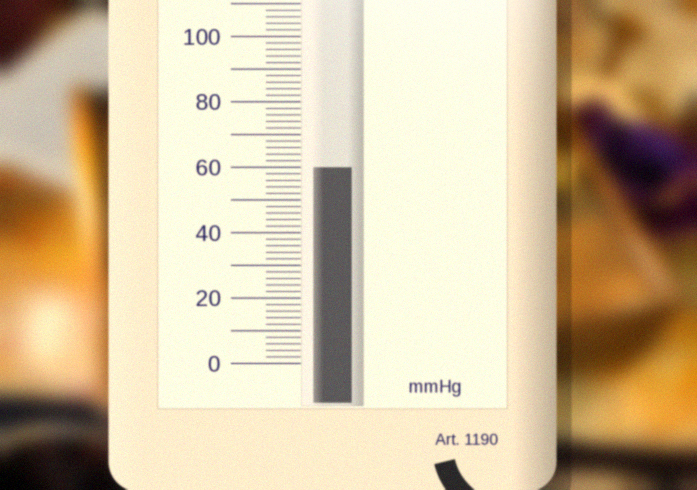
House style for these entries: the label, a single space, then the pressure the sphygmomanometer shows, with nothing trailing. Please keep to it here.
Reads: 60 mmHg
